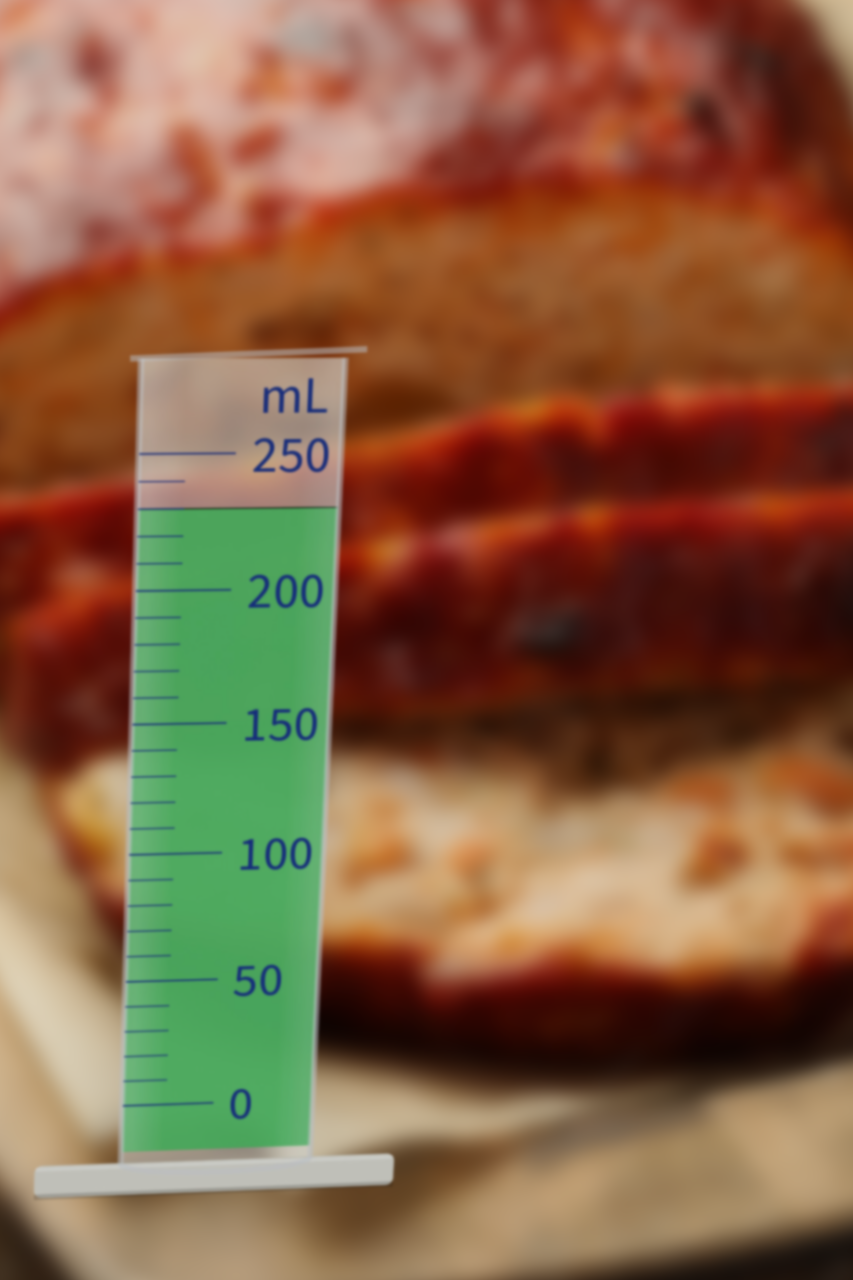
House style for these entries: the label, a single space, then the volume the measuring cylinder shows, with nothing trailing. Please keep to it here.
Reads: 230 mL
